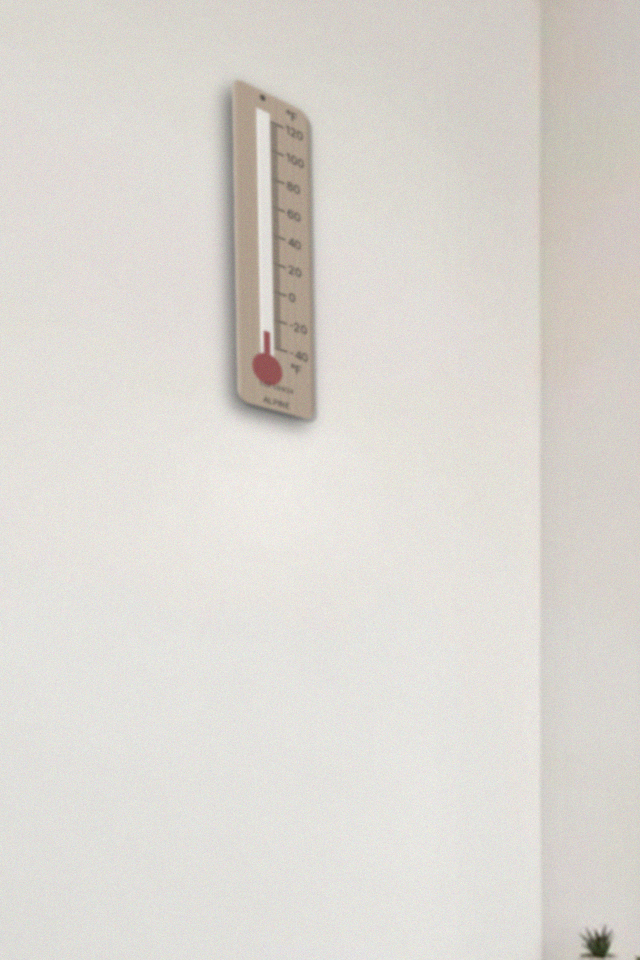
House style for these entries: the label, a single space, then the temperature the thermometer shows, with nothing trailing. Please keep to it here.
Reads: -30 °F
